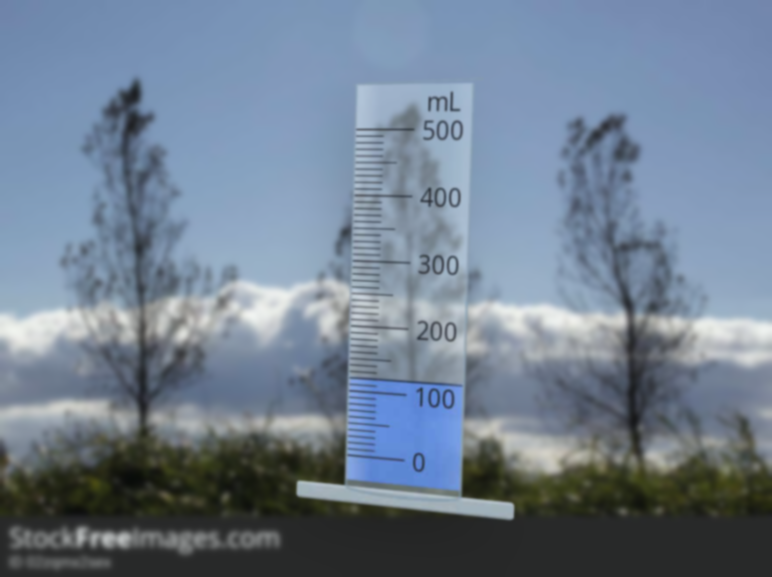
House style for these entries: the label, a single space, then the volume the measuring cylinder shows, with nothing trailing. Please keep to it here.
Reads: 120 mL
